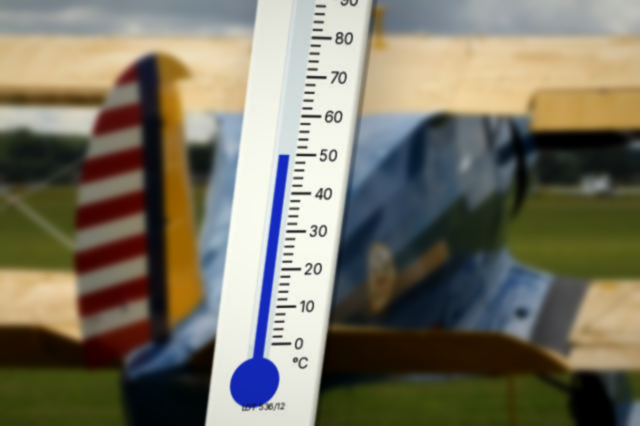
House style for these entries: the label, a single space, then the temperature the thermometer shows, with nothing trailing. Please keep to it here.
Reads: 50 °C
